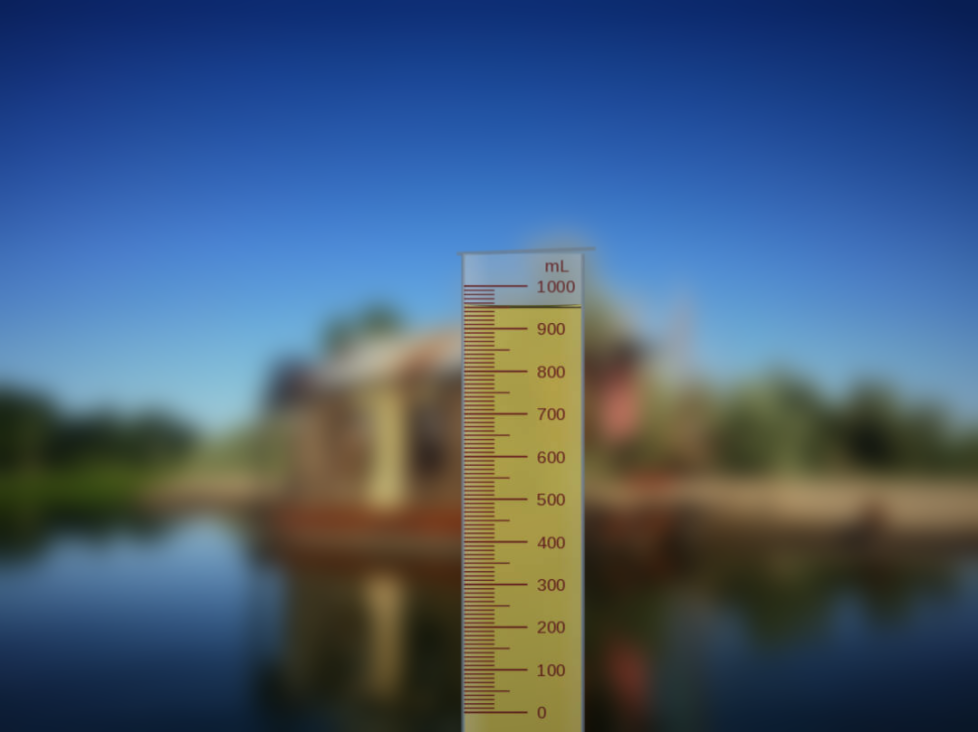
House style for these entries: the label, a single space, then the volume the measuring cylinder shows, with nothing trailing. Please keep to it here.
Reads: 950 mL
